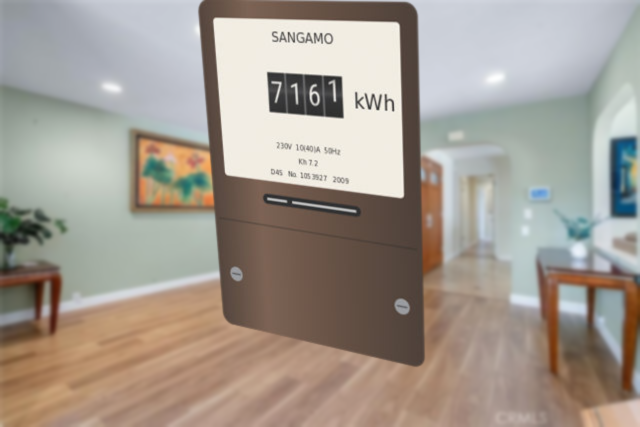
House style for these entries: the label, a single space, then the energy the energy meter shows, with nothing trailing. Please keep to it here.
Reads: 7161 kWh
